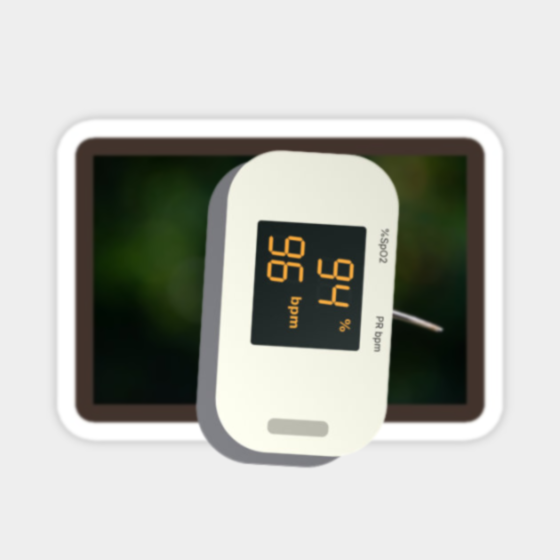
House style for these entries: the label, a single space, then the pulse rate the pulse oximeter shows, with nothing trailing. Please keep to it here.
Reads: 96 bpm
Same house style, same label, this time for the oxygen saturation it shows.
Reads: 94 %
